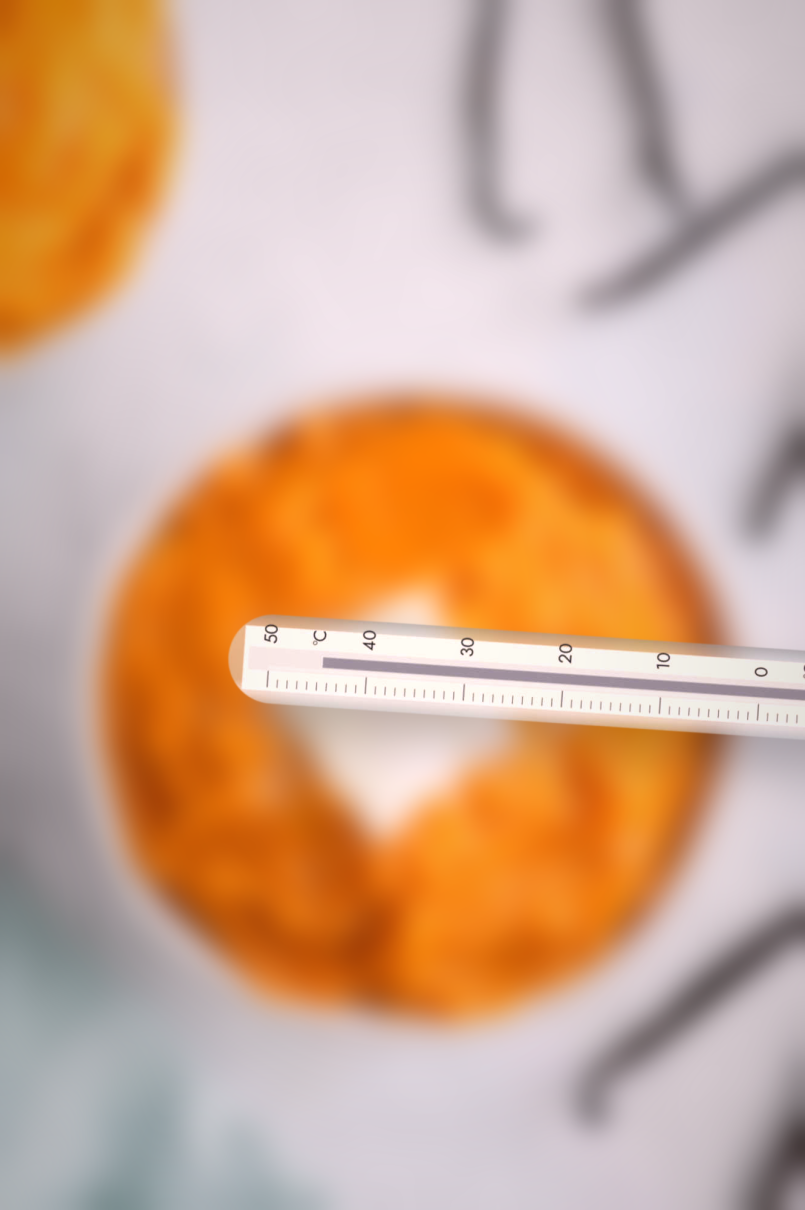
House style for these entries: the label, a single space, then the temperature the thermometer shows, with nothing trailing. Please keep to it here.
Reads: 44.5 °C
